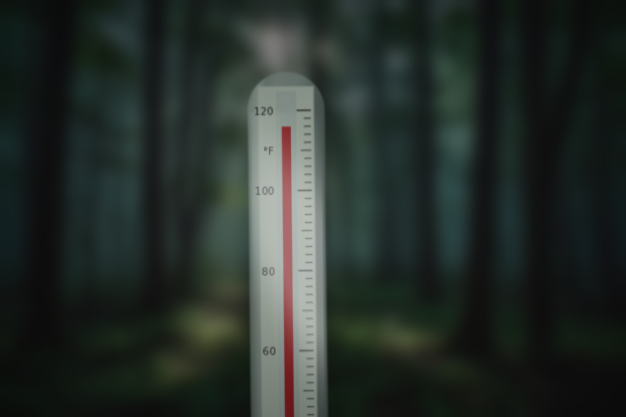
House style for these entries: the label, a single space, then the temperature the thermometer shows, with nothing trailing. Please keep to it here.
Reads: 116 °F
